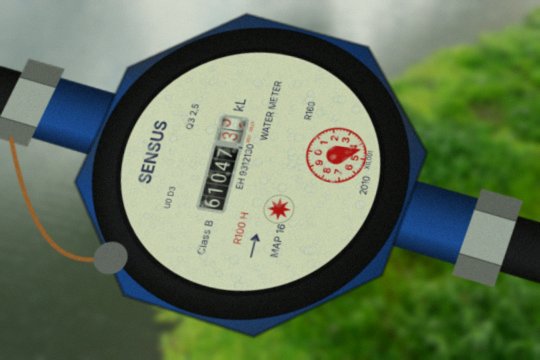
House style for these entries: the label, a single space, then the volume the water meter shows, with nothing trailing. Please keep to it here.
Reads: 61047.354 kL
